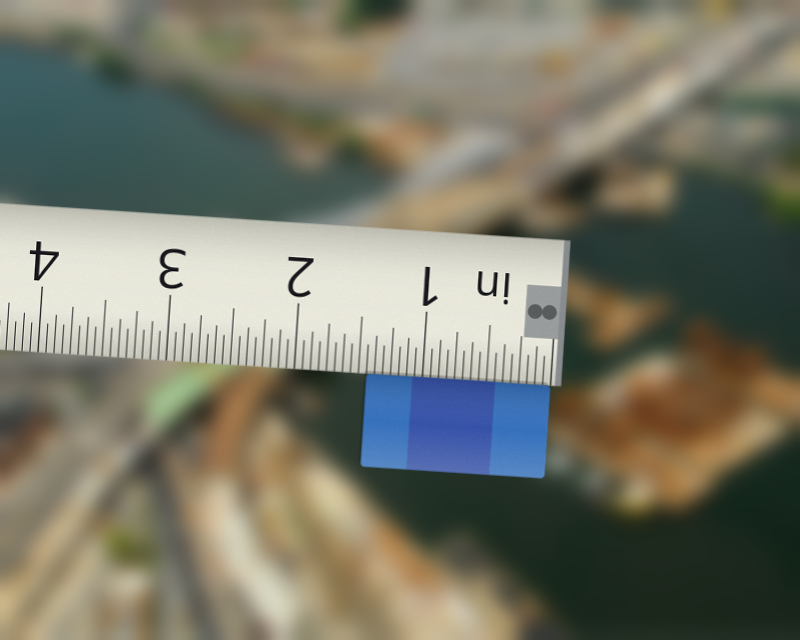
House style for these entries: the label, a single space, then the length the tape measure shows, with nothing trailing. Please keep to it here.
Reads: 1.4375 in
